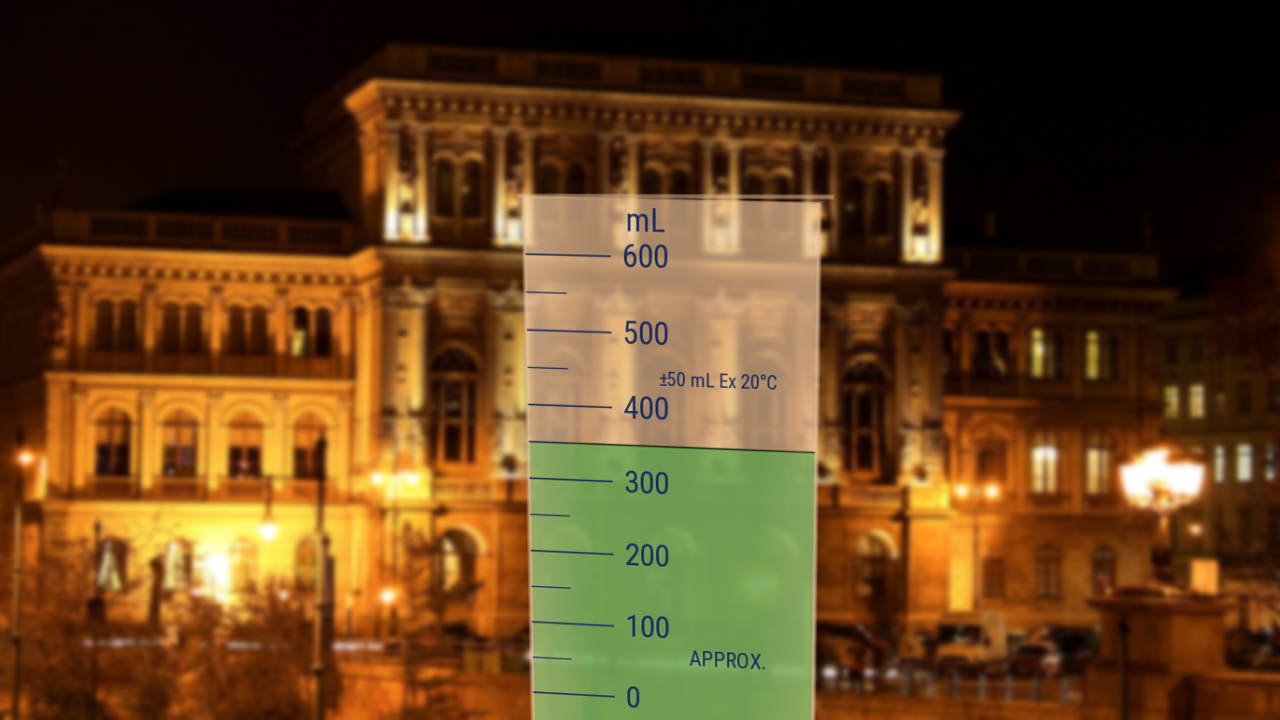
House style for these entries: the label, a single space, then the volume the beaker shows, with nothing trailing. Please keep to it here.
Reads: 350 mL
